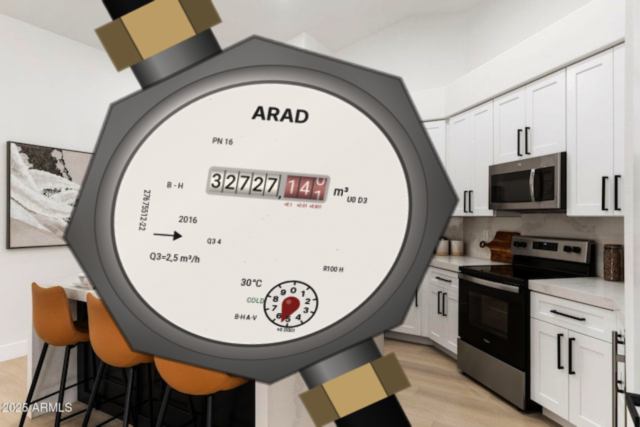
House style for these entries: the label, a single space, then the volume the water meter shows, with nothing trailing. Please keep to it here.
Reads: 32727.1405 m³
